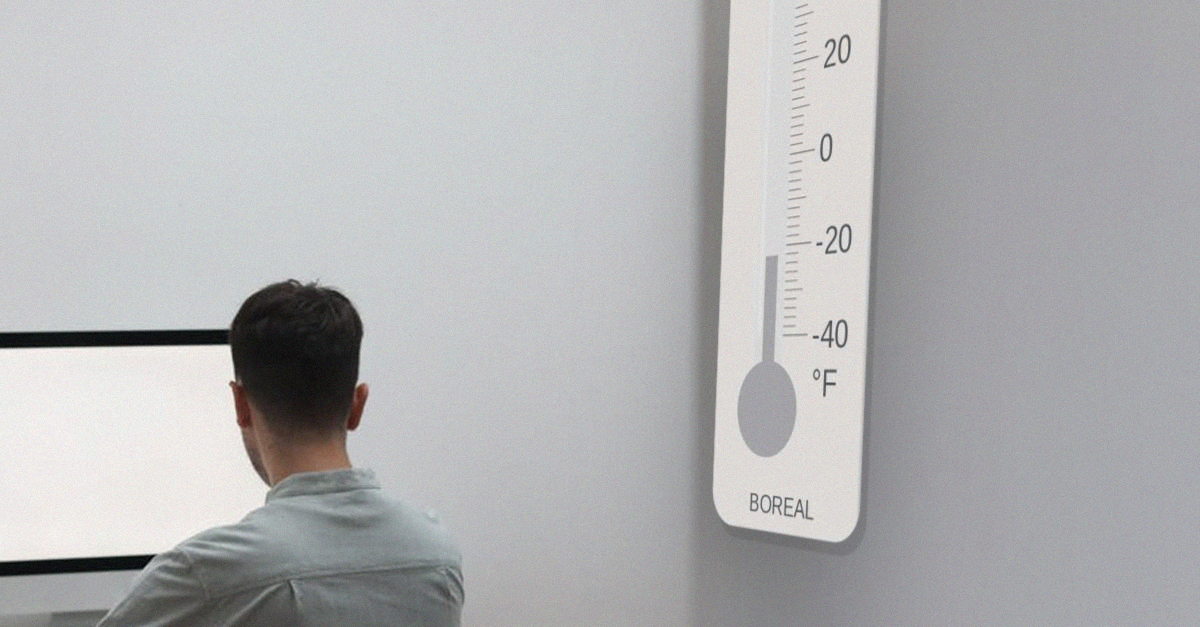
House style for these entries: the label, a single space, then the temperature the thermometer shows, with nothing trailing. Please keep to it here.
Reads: -22 °F
